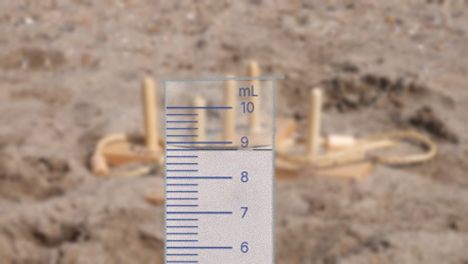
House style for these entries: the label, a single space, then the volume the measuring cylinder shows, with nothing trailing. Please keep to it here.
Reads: 8.8 mL
